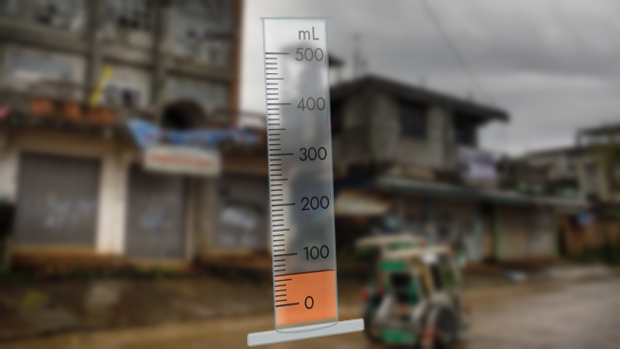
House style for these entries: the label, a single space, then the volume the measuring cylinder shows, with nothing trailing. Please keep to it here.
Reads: 60 mL
